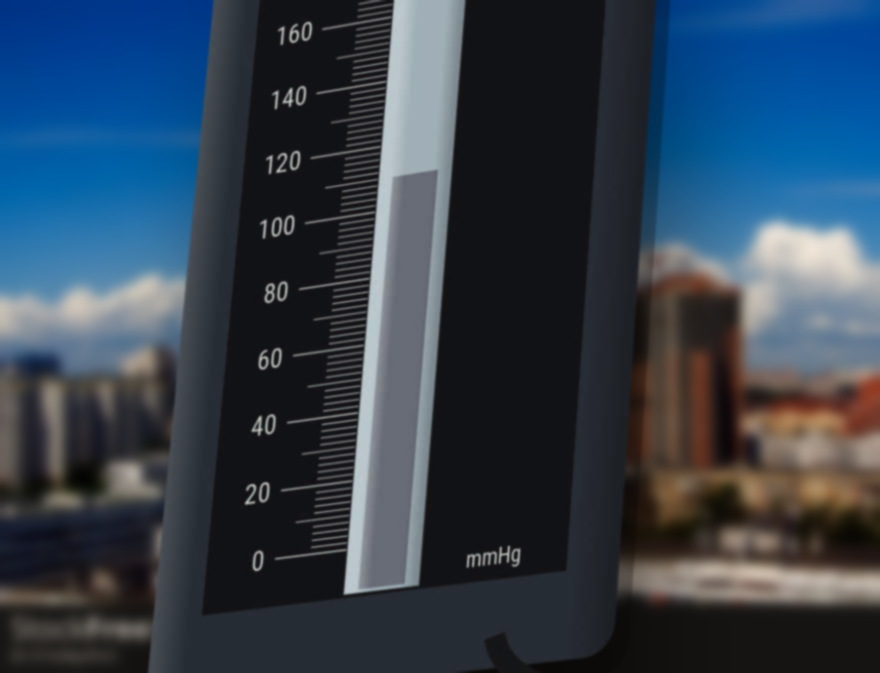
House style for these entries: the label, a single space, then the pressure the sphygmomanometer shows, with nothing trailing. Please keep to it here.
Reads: 110 mmHg
